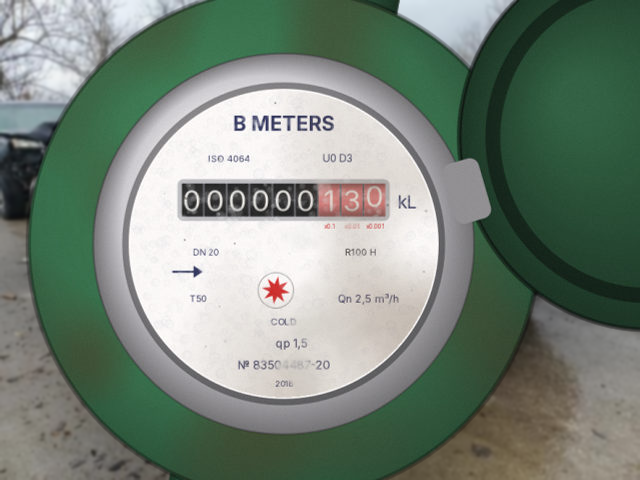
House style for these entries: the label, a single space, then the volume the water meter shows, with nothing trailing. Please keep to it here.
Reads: 0.130 kL
